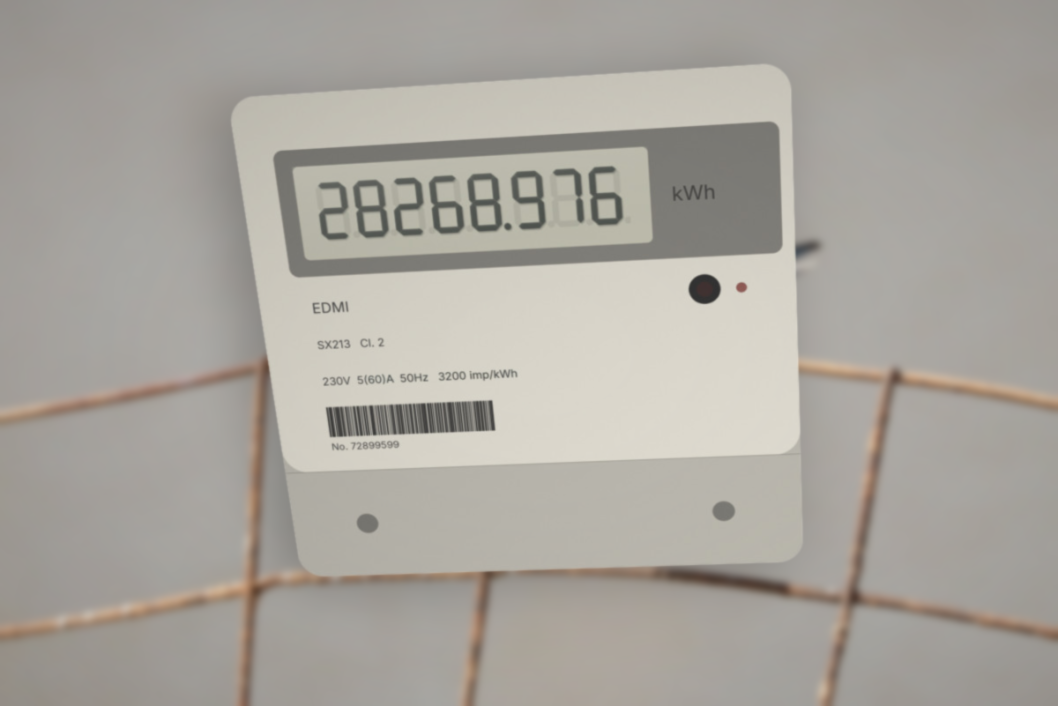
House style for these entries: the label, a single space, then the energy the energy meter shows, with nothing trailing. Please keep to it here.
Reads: 28268.976 kWh
